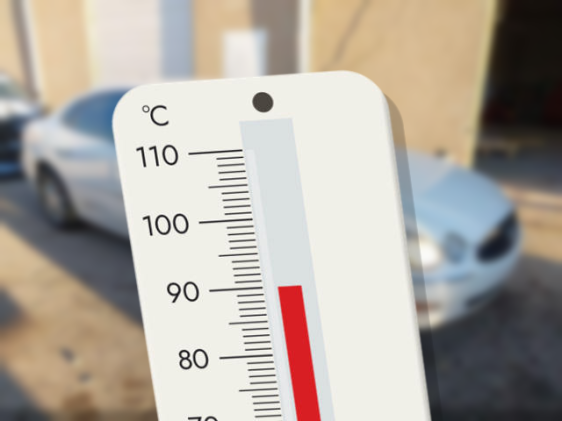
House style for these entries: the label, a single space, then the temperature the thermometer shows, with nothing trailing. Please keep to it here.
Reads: 90 °C
